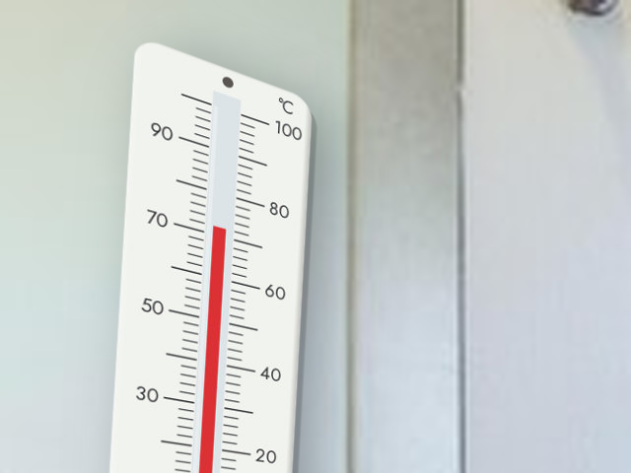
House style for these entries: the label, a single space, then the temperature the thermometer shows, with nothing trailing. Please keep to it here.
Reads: 72 °C
